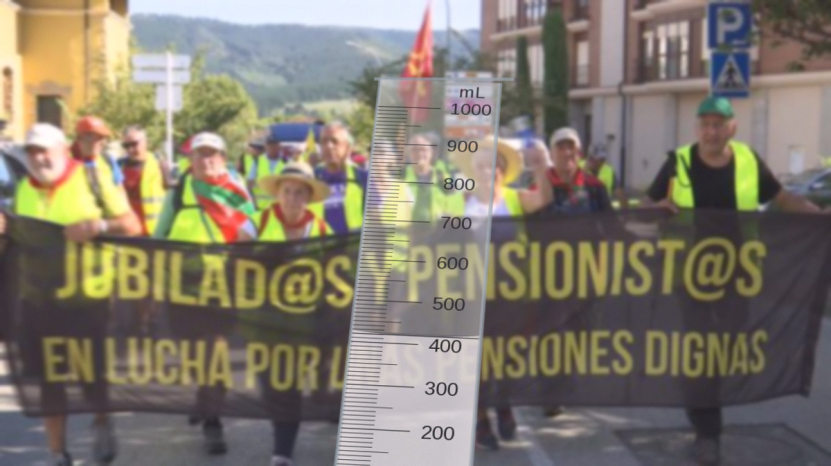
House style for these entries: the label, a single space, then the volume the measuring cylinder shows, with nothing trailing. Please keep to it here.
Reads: 420 mL
